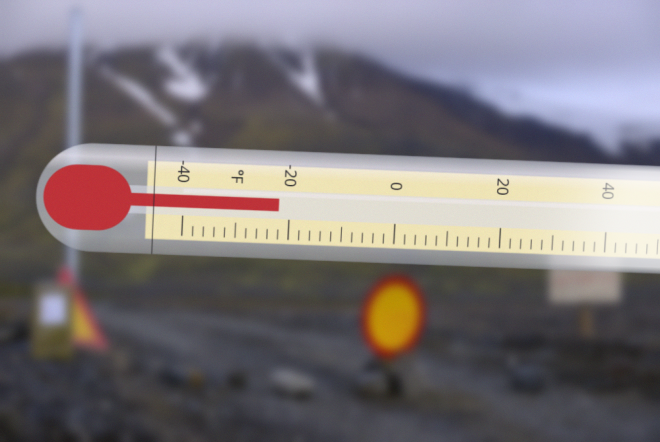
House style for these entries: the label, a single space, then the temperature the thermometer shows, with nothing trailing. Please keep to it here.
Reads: -22 °F
